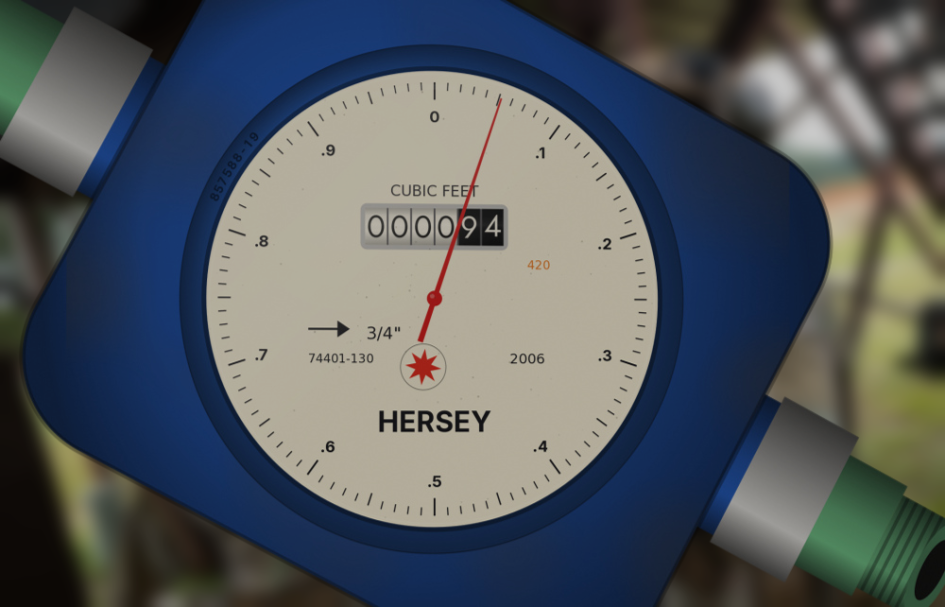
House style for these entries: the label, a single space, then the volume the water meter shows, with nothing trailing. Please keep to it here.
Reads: 94.05 ft³
